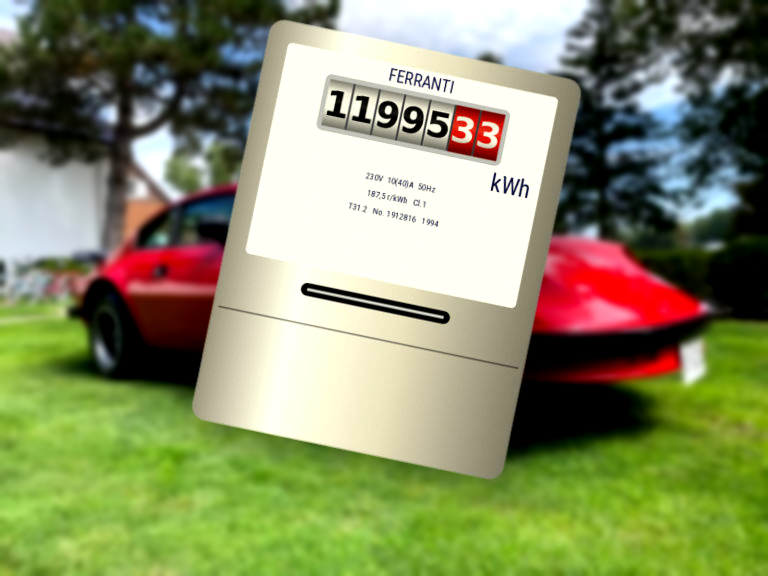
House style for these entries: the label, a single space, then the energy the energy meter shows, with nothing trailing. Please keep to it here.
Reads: 11995.33 kWh
